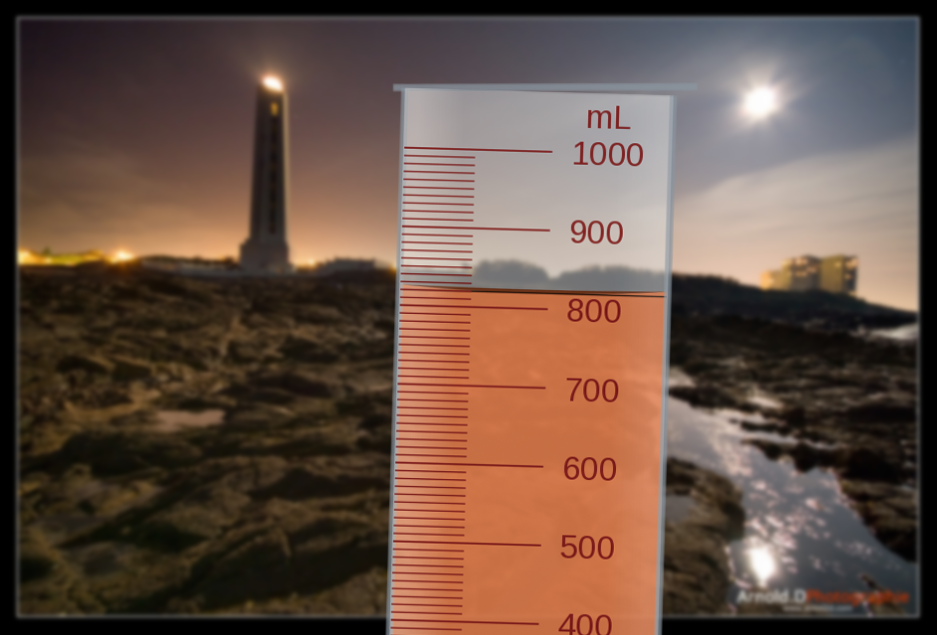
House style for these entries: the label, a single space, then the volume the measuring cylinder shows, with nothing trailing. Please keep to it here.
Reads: 820 mL
